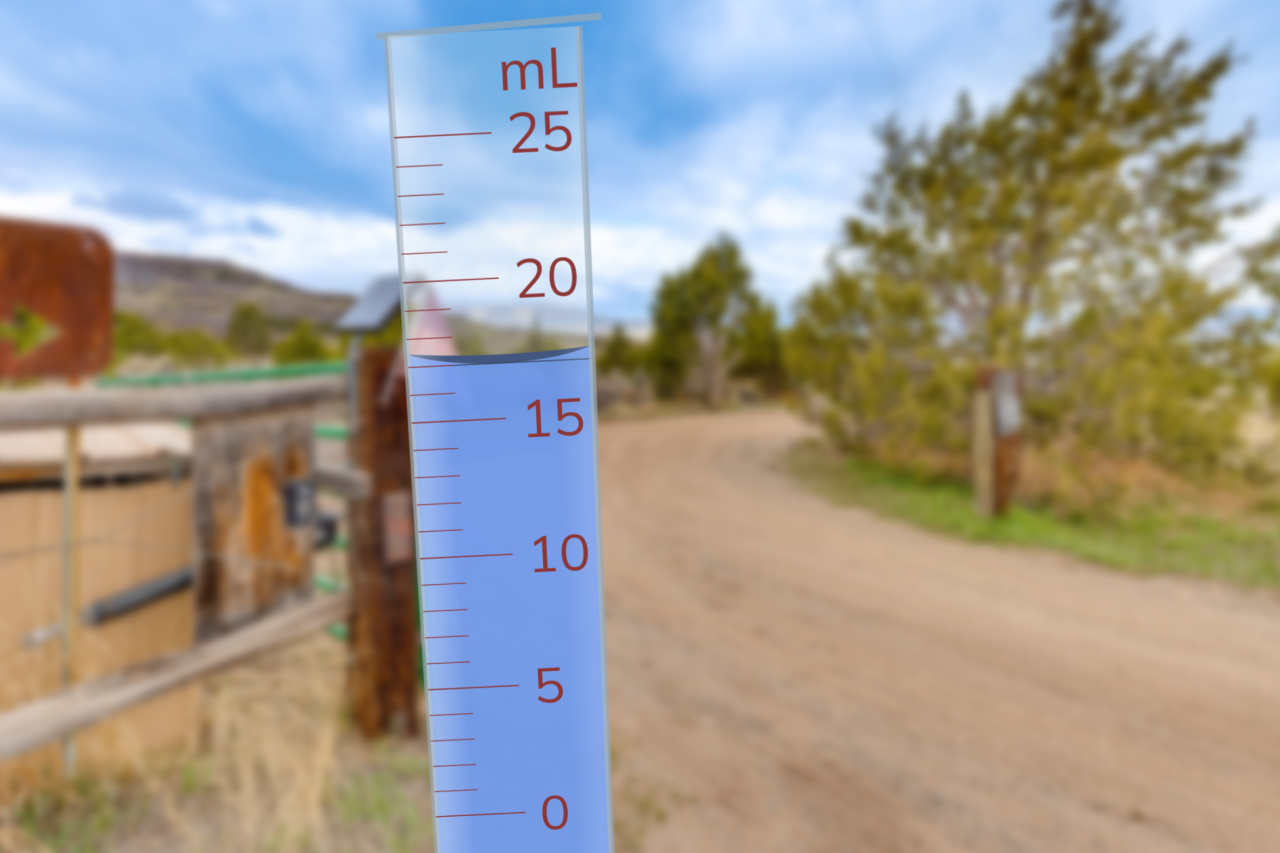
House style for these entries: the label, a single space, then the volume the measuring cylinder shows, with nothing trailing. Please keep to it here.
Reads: 17 mL
